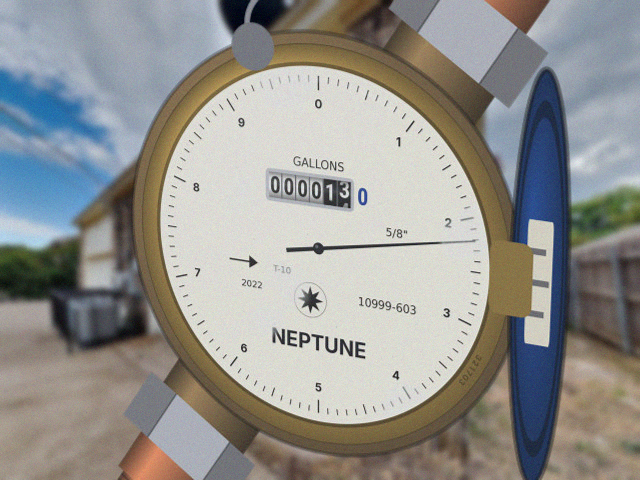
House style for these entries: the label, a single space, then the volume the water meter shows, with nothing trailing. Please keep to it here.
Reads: 132.2 gal
